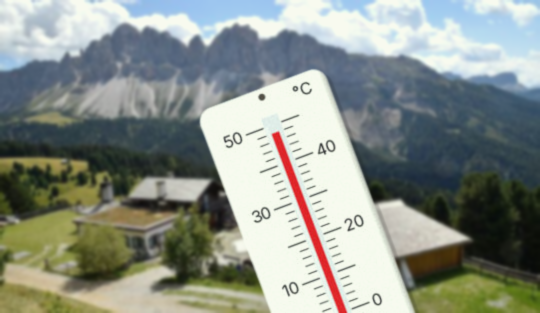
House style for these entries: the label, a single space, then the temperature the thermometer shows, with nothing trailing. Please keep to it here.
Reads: 48 °C
